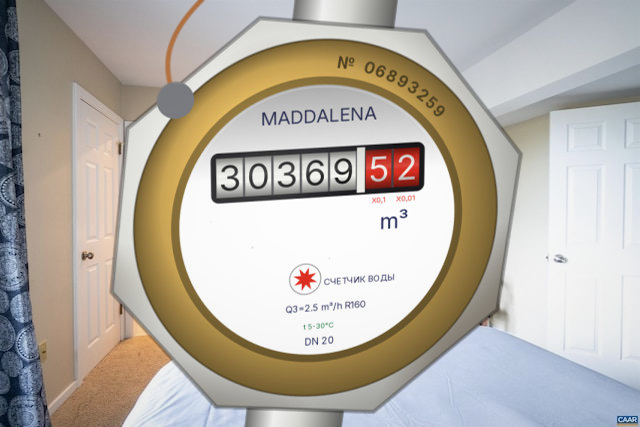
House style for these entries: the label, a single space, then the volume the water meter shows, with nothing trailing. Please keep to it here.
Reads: 30369.52 m³
